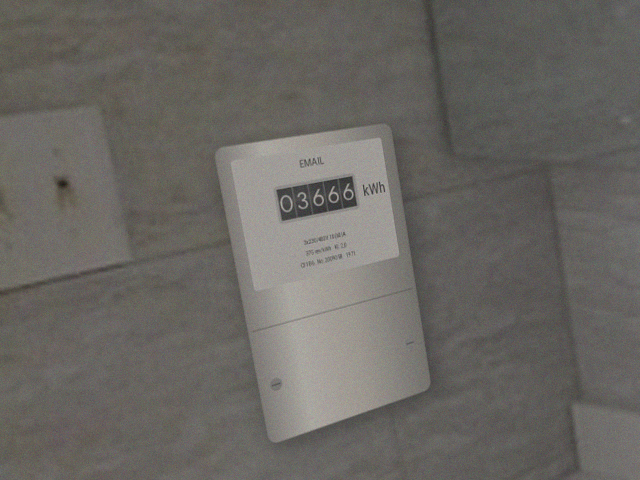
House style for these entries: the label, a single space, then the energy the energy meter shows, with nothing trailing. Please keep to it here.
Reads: 3666 kWh
